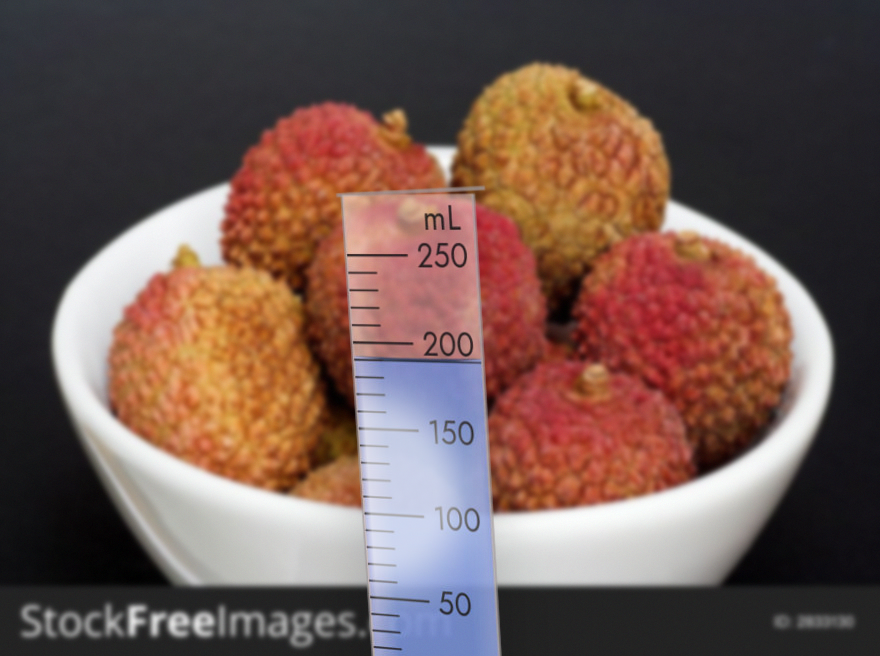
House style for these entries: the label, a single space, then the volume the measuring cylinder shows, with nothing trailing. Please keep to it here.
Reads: 190 mL
